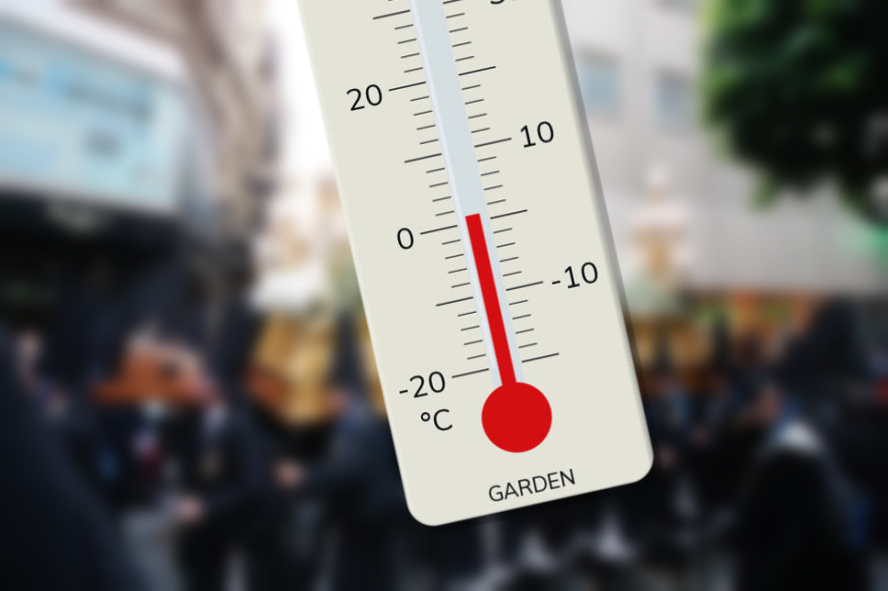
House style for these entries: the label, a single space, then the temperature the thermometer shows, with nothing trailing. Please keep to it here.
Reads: 1 °C
